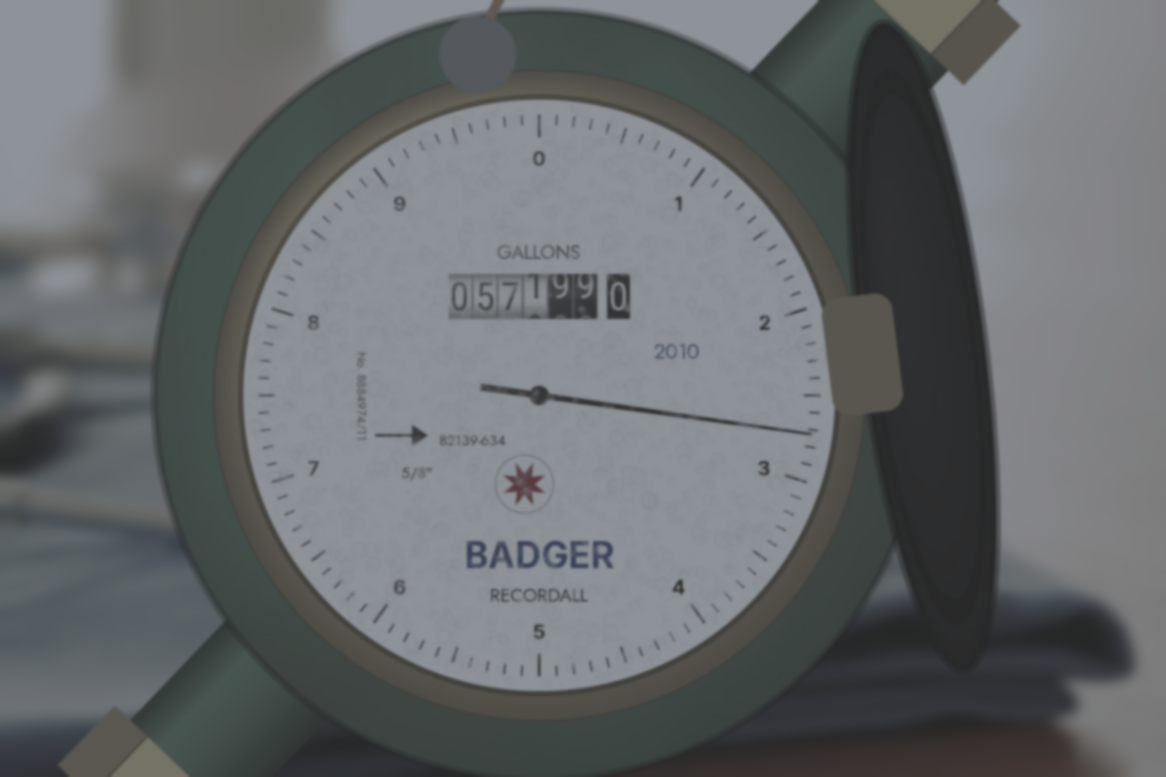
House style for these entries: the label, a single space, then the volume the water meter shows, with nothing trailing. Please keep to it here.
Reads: 571992.7 gal
